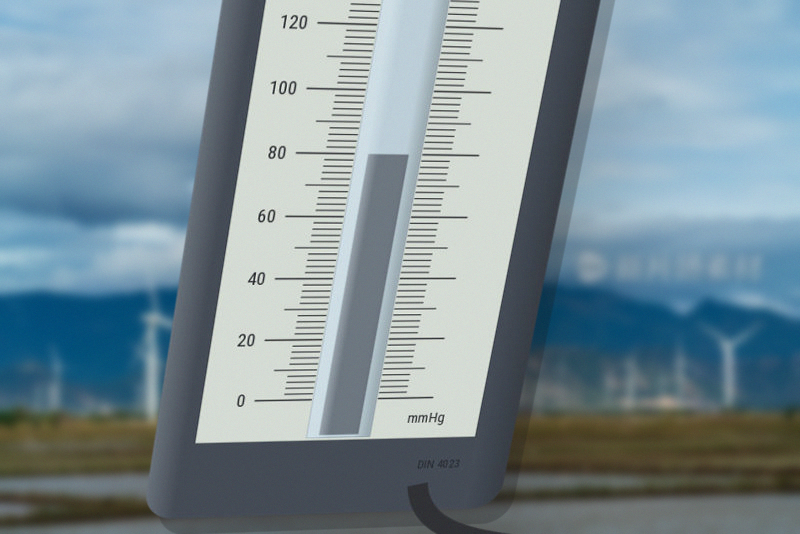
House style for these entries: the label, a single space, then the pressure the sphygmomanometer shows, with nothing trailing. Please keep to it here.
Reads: 80 mmHg
